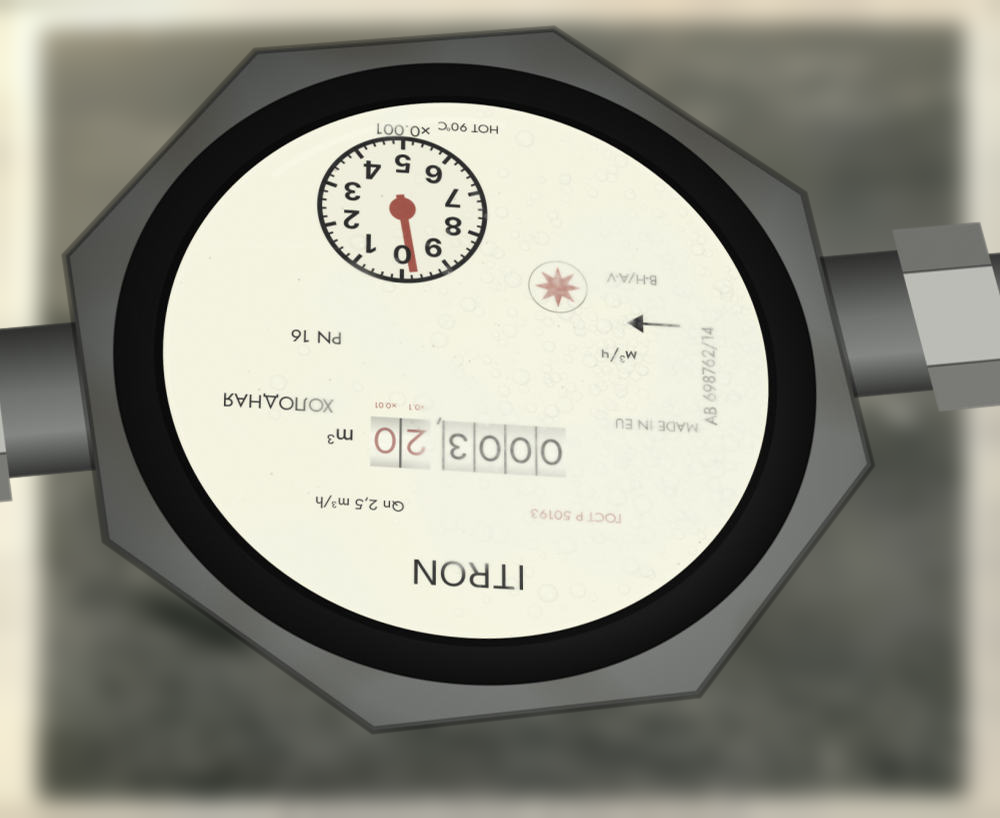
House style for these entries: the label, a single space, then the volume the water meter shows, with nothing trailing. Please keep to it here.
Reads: 3.199 m³
